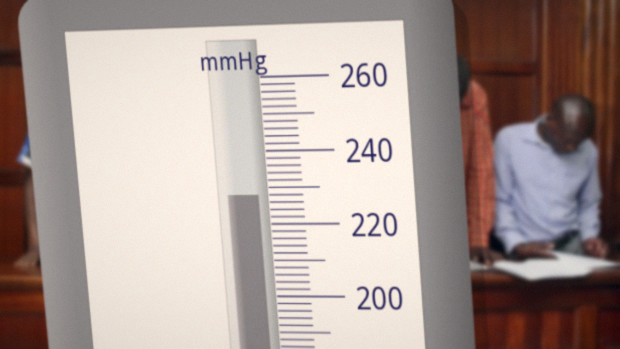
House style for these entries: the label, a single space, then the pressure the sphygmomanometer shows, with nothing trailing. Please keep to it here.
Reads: 228 mmHg
